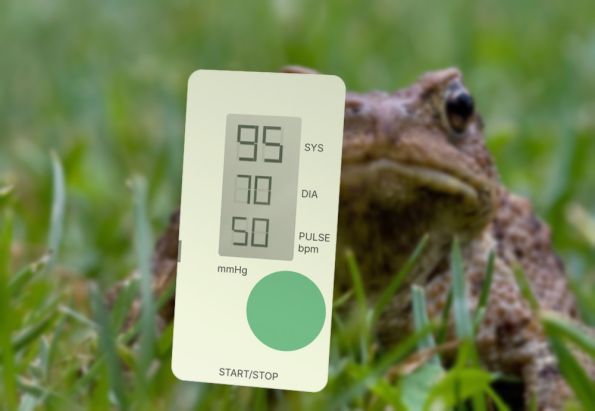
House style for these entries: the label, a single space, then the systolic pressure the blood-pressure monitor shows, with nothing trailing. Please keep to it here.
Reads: 95 mmHg
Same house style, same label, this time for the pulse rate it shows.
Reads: 50 bpm
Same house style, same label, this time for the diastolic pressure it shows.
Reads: 70 mmHg
